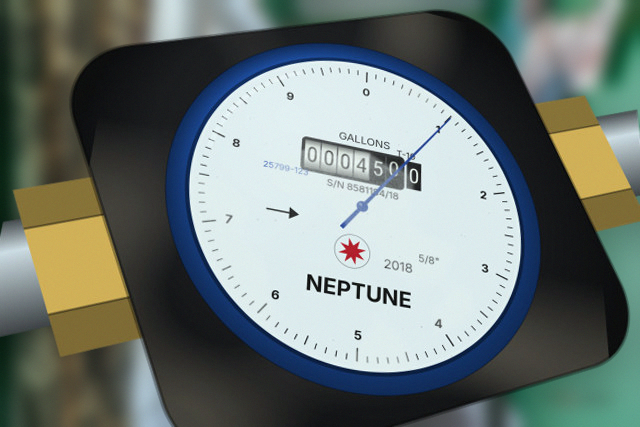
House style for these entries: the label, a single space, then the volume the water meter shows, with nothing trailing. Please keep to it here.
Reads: 4501.0 gal
